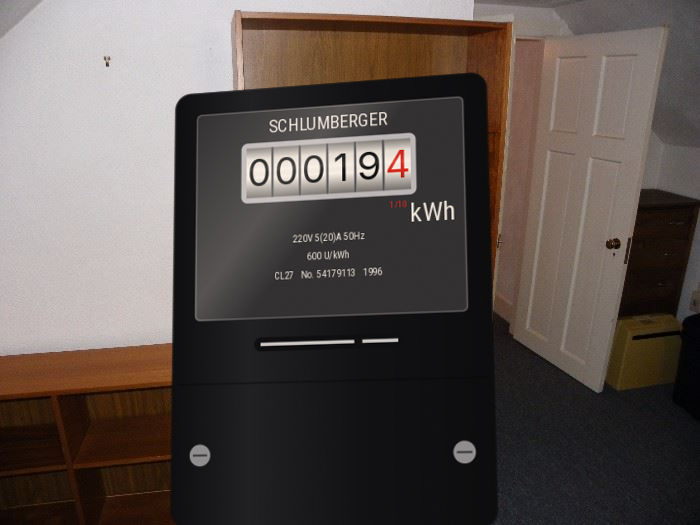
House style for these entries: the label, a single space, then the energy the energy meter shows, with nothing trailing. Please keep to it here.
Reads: 19.4 kWh
